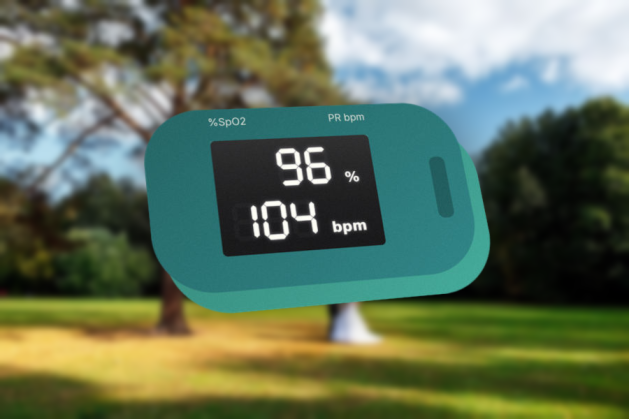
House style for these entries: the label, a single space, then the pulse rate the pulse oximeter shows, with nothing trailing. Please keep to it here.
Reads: 104 bpm
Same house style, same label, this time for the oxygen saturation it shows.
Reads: 96 %
